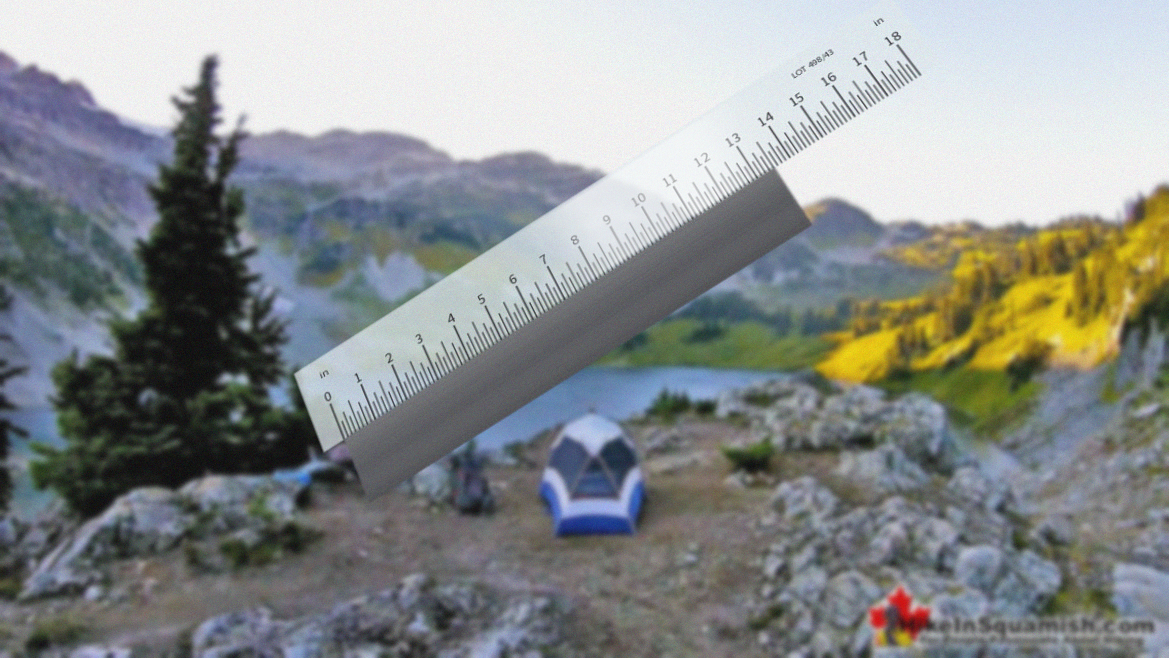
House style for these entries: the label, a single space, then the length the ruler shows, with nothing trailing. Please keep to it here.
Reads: 13.5 in
